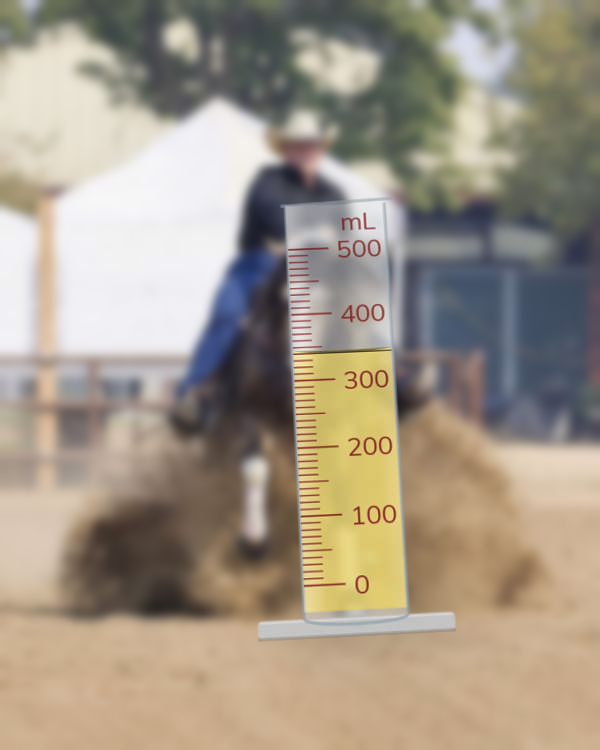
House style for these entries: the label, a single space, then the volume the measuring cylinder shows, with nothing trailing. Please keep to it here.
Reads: 340 mL
